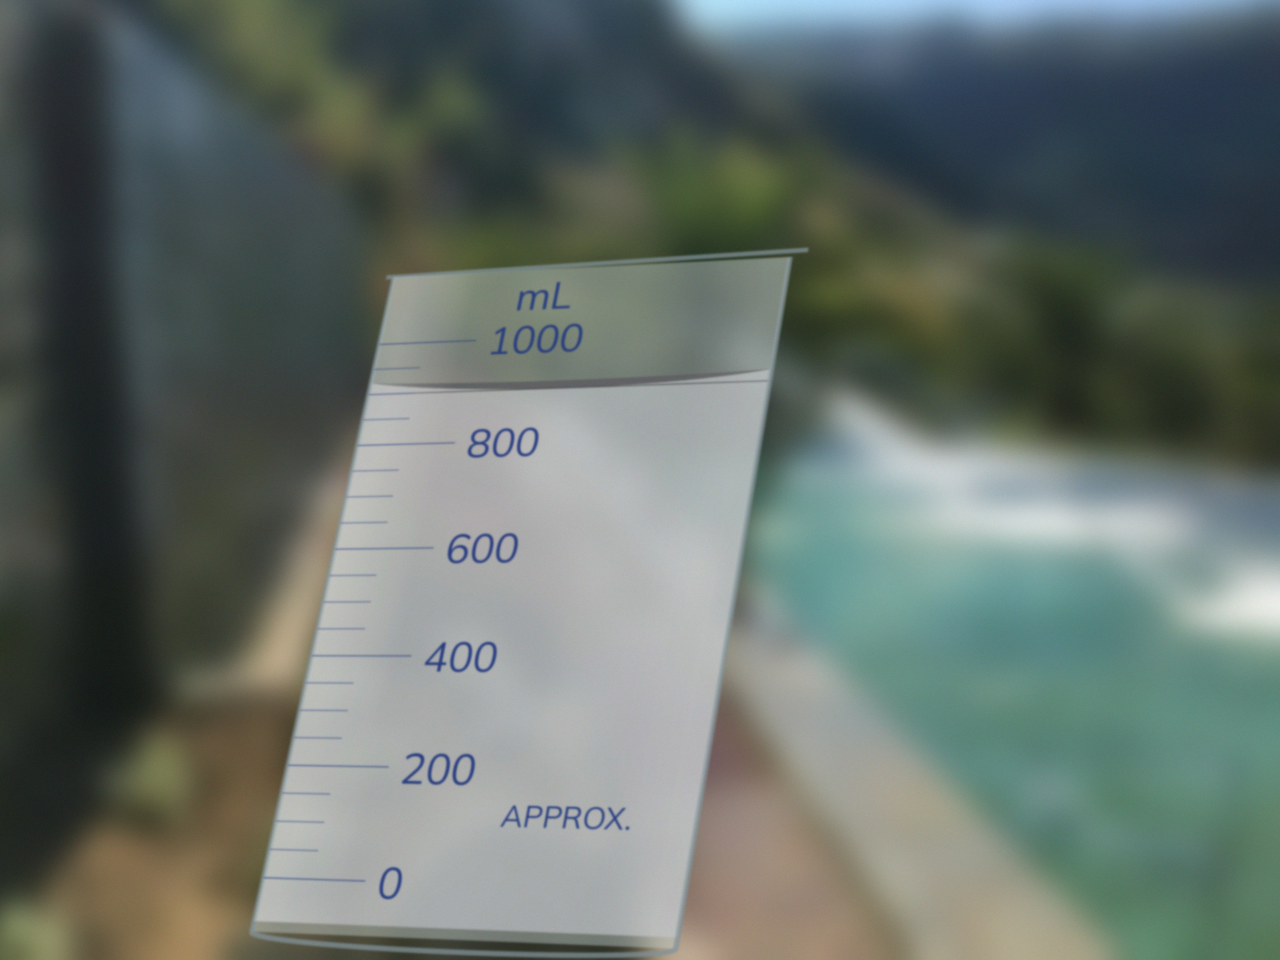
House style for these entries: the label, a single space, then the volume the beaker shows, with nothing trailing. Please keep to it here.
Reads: 900 mL
